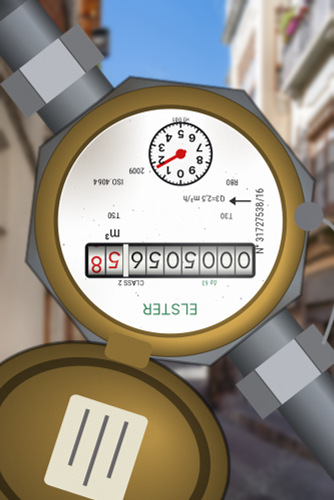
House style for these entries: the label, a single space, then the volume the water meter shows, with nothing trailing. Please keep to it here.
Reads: 5056.581 m³
